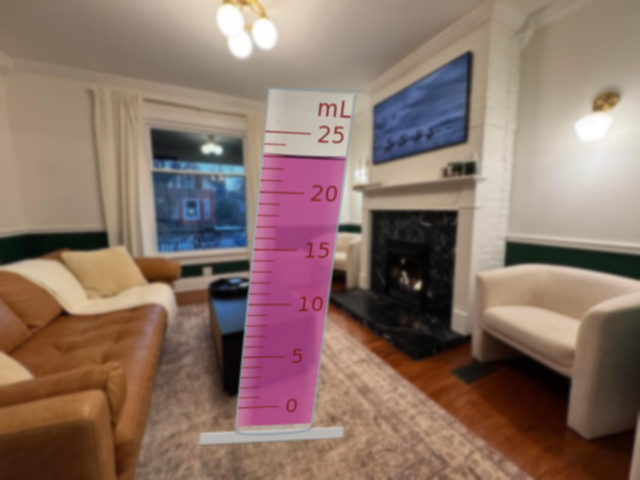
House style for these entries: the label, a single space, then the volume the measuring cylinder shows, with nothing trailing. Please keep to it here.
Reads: 23 mL
